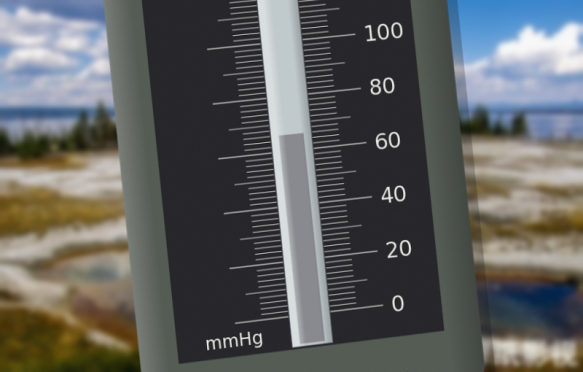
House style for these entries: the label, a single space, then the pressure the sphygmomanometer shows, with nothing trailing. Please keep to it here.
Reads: 66 mmHg
